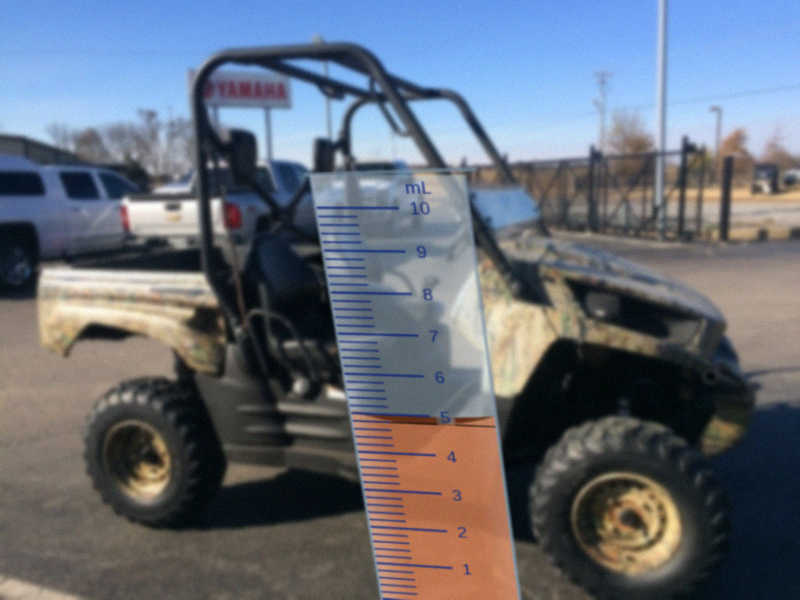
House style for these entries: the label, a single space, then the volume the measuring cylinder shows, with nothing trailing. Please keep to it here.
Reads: 4.8 mL
